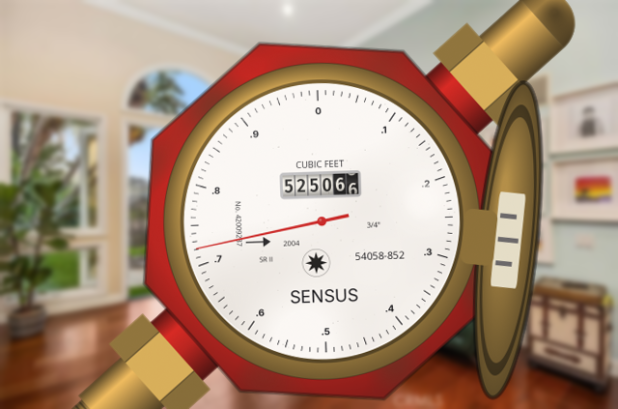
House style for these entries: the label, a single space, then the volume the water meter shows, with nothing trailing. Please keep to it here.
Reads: 525065.72 ft³
